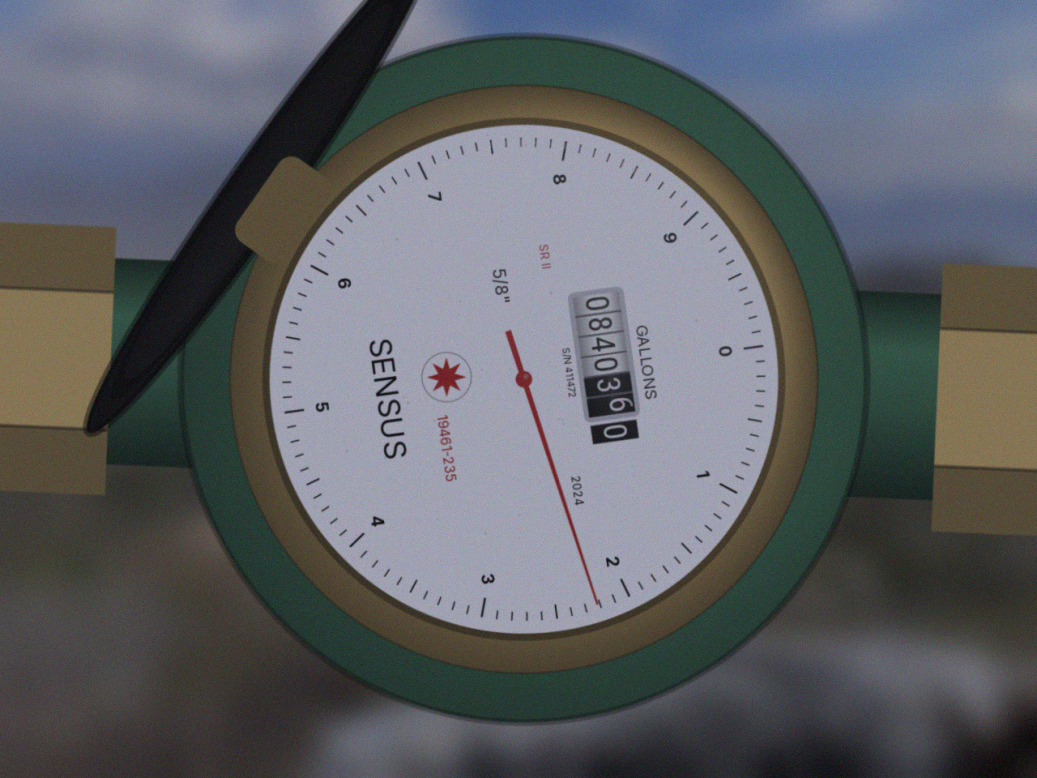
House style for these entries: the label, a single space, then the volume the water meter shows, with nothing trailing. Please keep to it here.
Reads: 840362.2 gal
